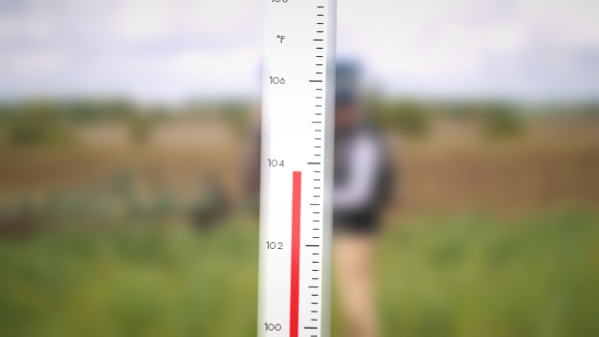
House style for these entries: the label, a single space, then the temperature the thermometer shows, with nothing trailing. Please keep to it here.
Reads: 103.8 °F
